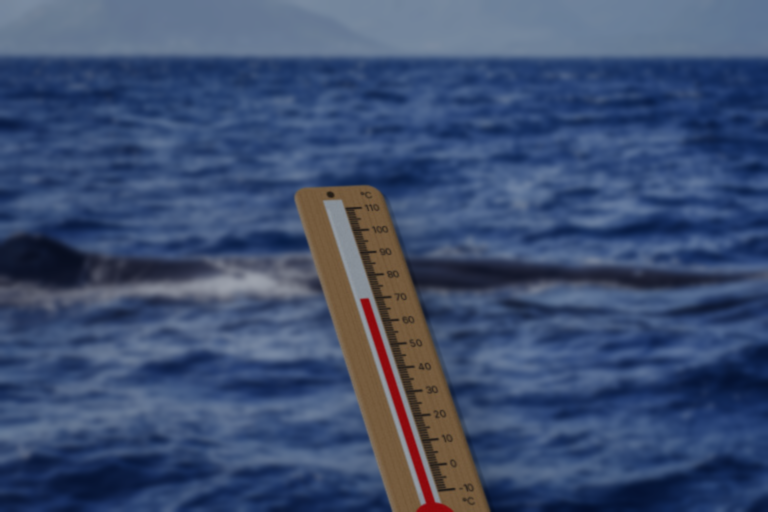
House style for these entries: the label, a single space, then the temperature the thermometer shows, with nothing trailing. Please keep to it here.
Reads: 70 °C
